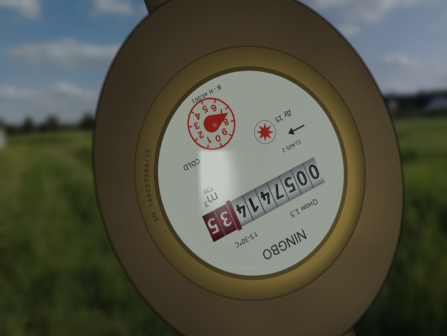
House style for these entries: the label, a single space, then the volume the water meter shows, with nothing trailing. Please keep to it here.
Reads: 57414.357 m³
